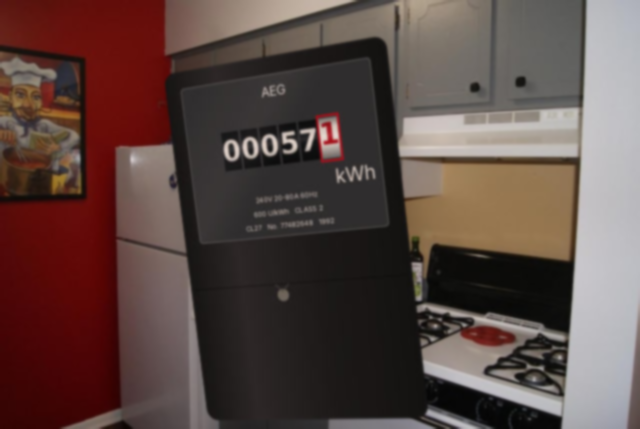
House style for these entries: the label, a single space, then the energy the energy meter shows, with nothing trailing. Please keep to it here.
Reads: 57.1 kWh
